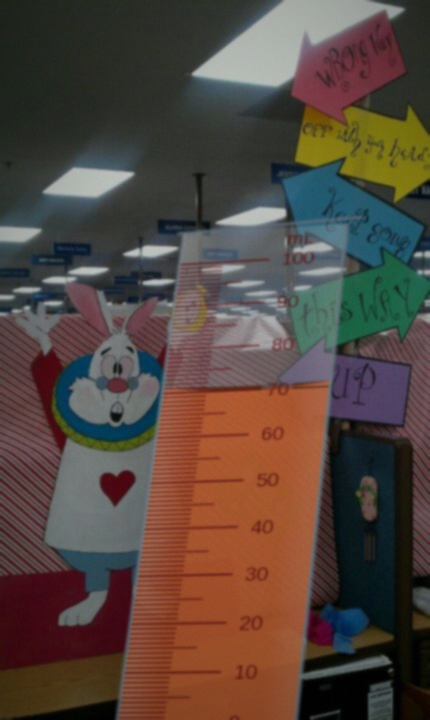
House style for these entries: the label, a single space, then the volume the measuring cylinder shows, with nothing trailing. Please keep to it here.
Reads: 70 mL
